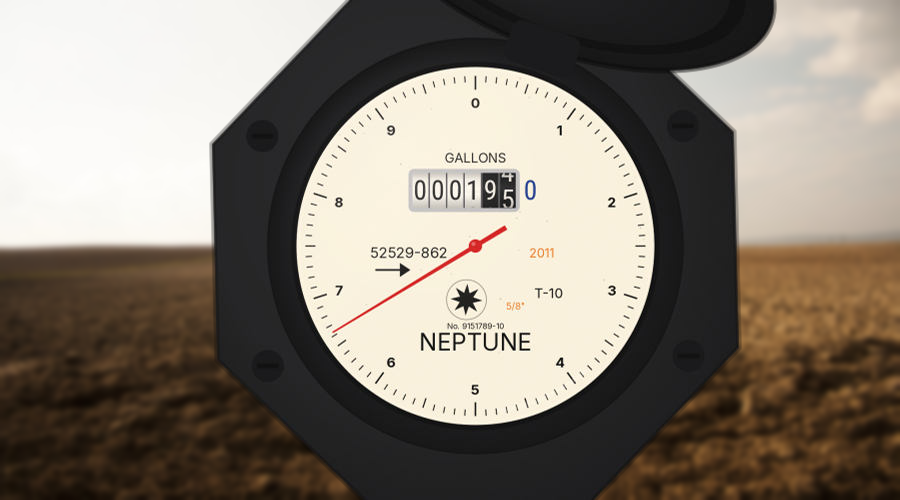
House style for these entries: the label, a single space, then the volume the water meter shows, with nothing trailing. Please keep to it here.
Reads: 1946.6 gal
